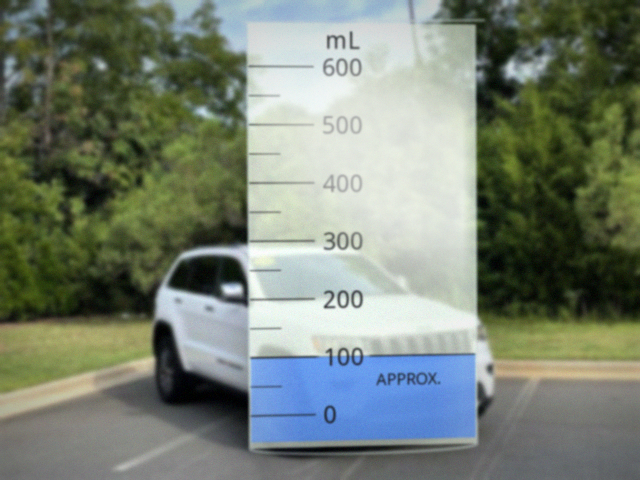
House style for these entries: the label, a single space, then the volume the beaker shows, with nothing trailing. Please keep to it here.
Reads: 100 mL
